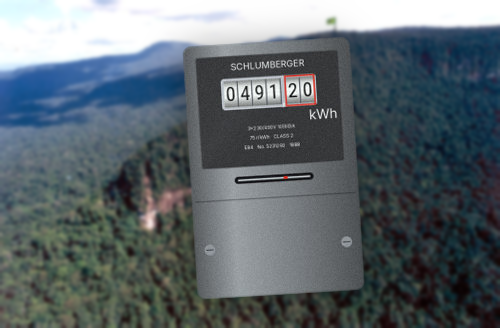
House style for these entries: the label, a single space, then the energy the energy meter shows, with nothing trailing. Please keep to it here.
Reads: 491.20 kWh
